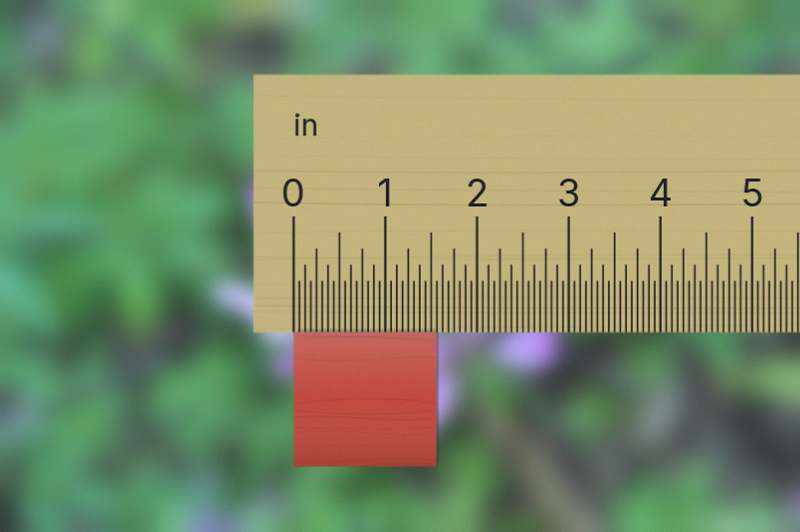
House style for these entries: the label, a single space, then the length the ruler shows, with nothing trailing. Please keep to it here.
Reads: 1.5625 in
